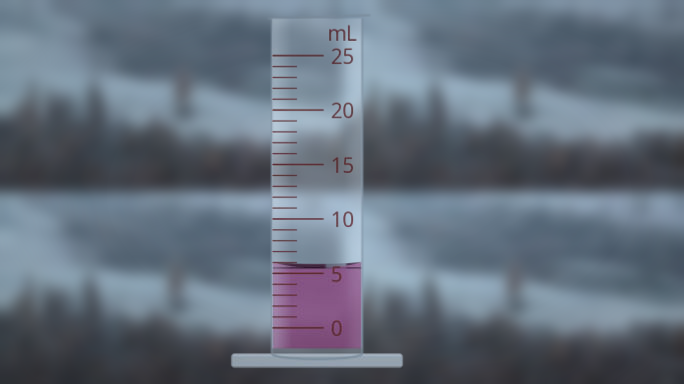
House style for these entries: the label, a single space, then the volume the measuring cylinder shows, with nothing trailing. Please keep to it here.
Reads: 5.5 mL
